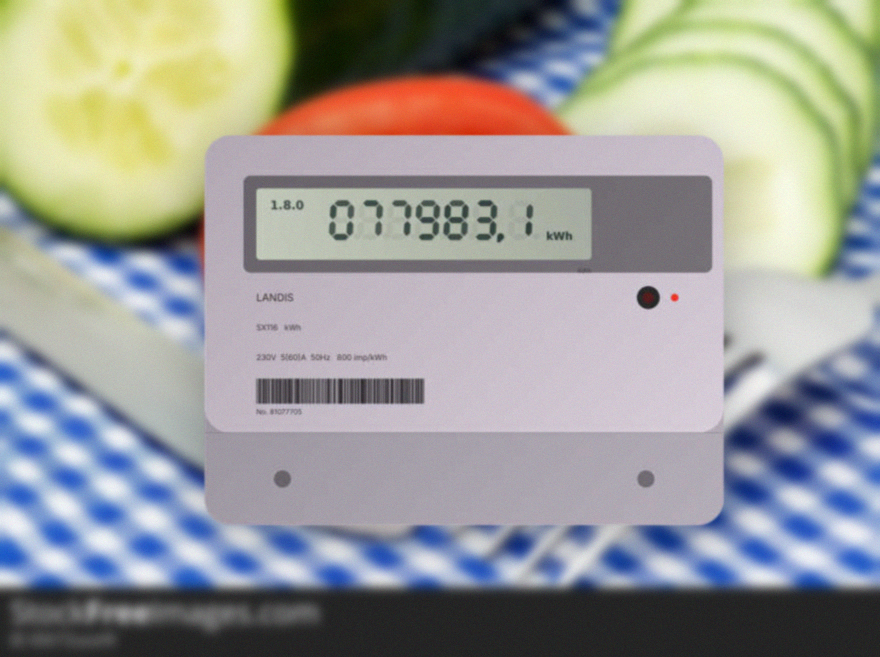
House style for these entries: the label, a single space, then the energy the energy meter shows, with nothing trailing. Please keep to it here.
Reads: 77983.1 kWh
